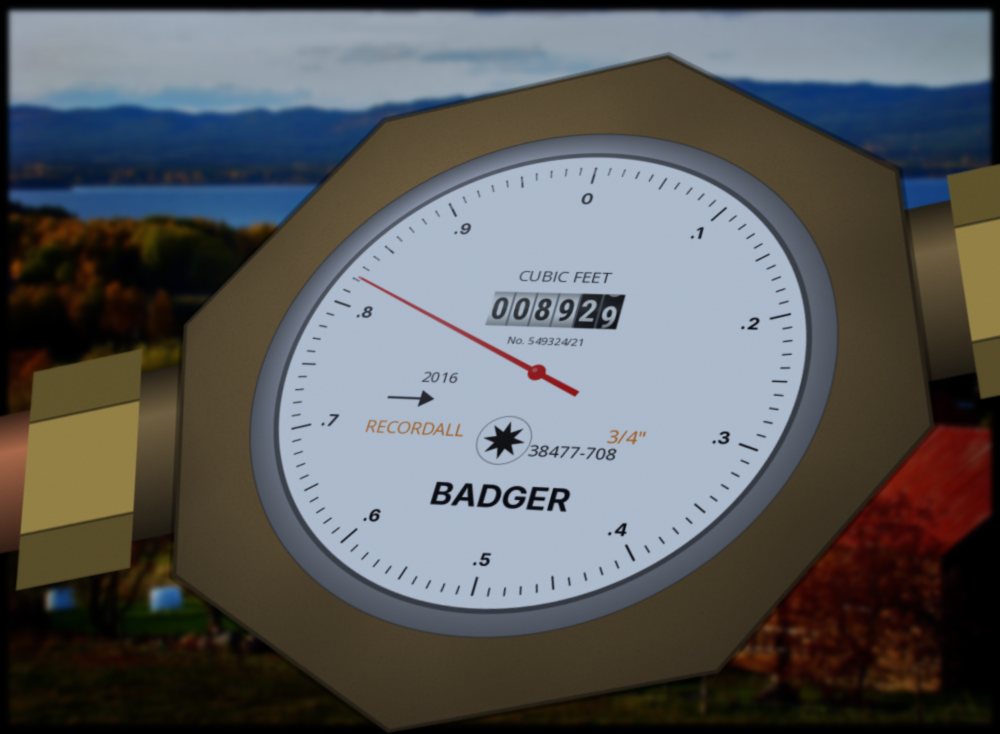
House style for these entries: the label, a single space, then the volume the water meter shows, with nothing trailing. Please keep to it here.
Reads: 8928.82 ft³
